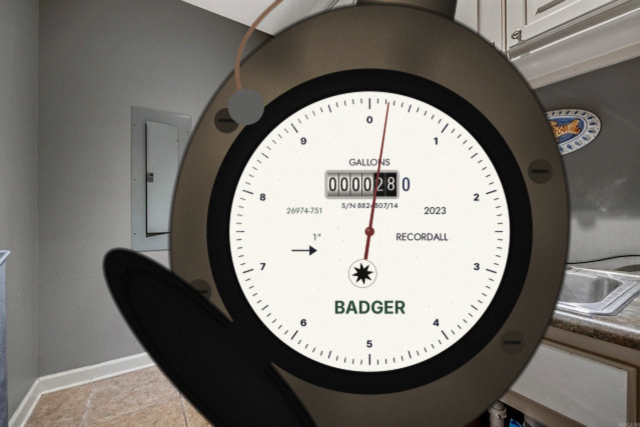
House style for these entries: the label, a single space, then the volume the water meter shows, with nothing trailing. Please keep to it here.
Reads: 280.2 gal
